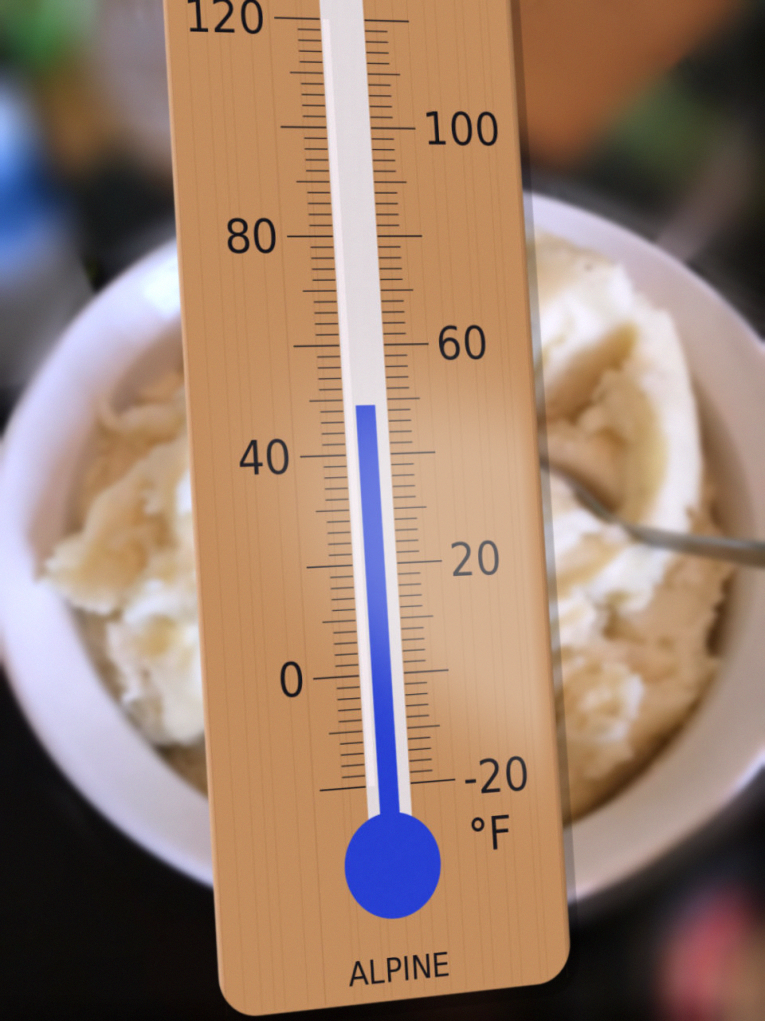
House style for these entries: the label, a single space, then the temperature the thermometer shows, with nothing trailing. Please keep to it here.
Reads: 49 °F
